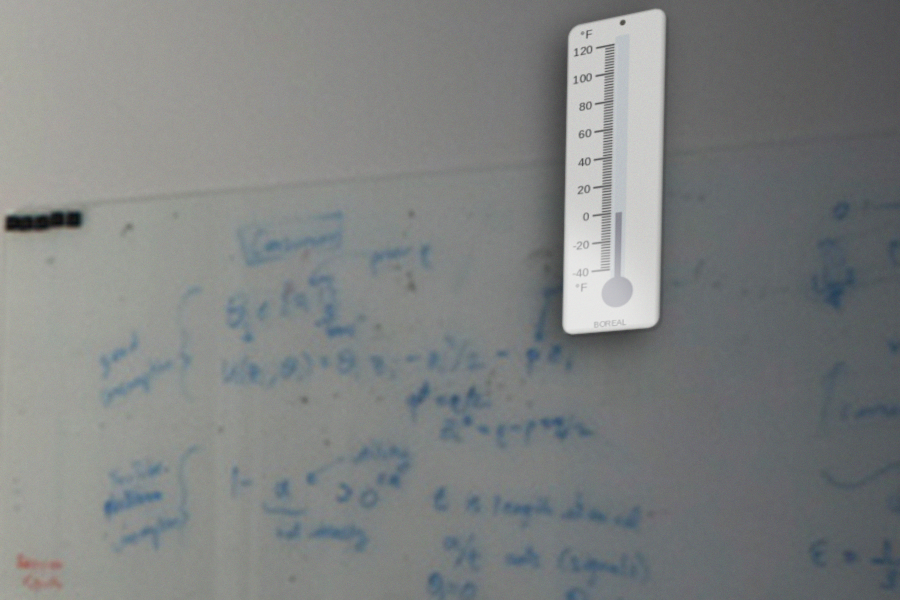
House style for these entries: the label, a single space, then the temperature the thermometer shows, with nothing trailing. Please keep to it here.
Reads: 0 °F
